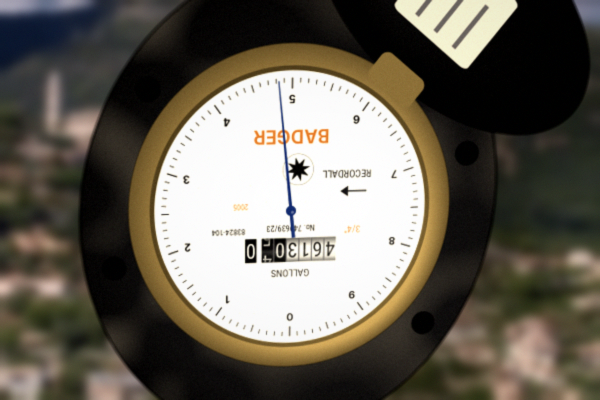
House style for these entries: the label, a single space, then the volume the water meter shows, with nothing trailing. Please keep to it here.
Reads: 4613044.8 gal
